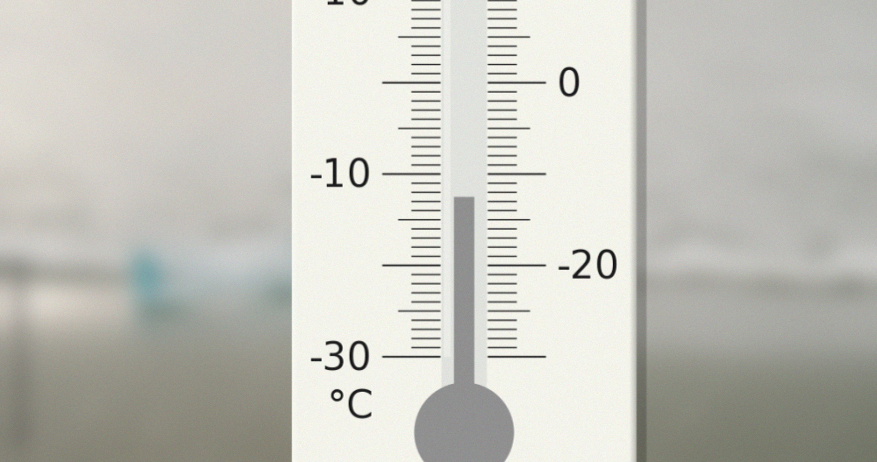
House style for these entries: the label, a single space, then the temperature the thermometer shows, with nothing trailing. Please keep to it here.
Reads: -12.5 °C
